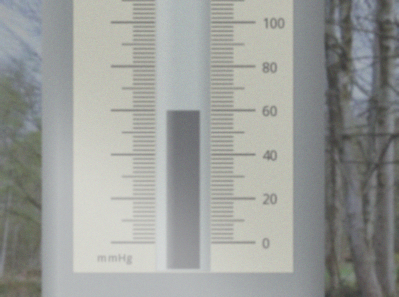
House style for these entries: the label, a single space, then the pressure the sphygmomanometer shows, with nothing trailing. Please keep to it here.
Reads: 60 mmHg
